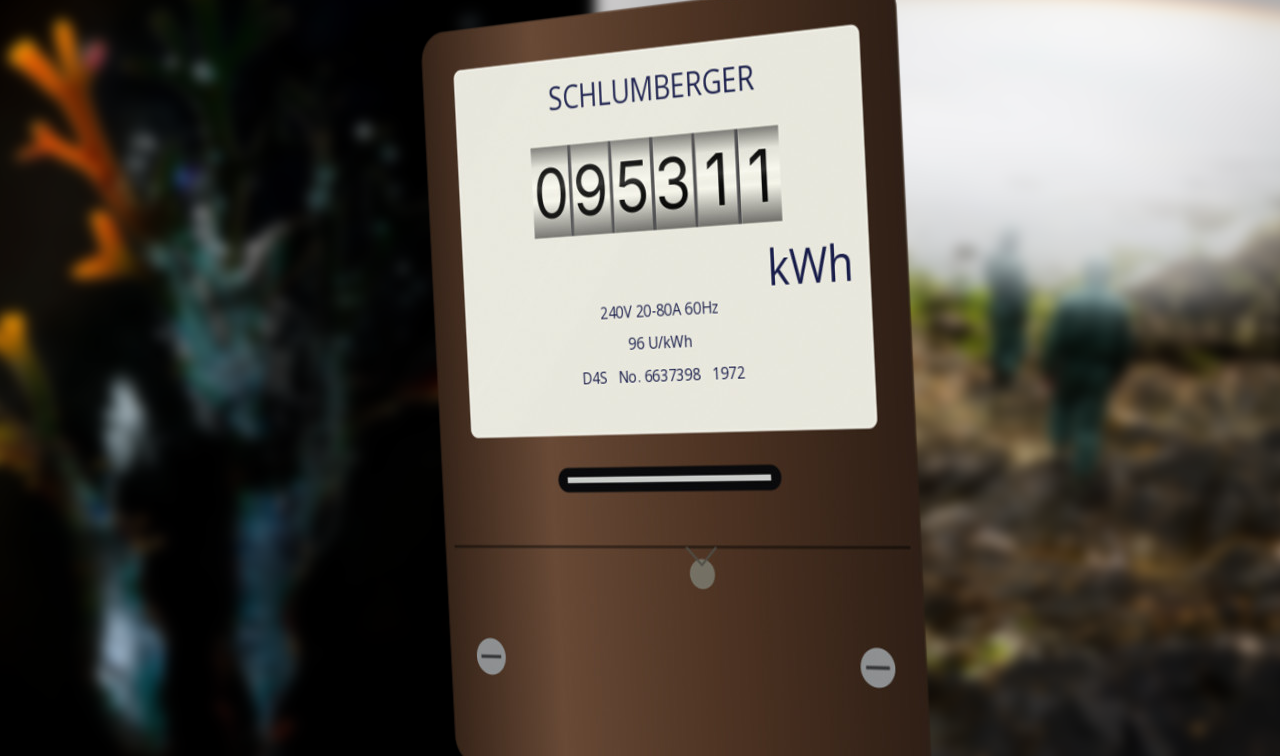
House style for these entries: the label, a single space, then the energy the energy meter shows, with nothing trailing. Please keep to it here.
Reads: 95311 kWh
